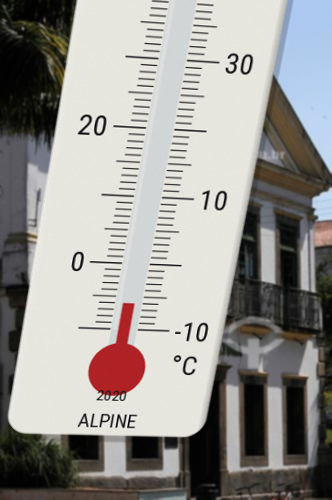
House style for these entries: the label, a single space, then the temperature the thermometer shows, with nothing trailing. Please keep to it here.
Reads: -6 °C
